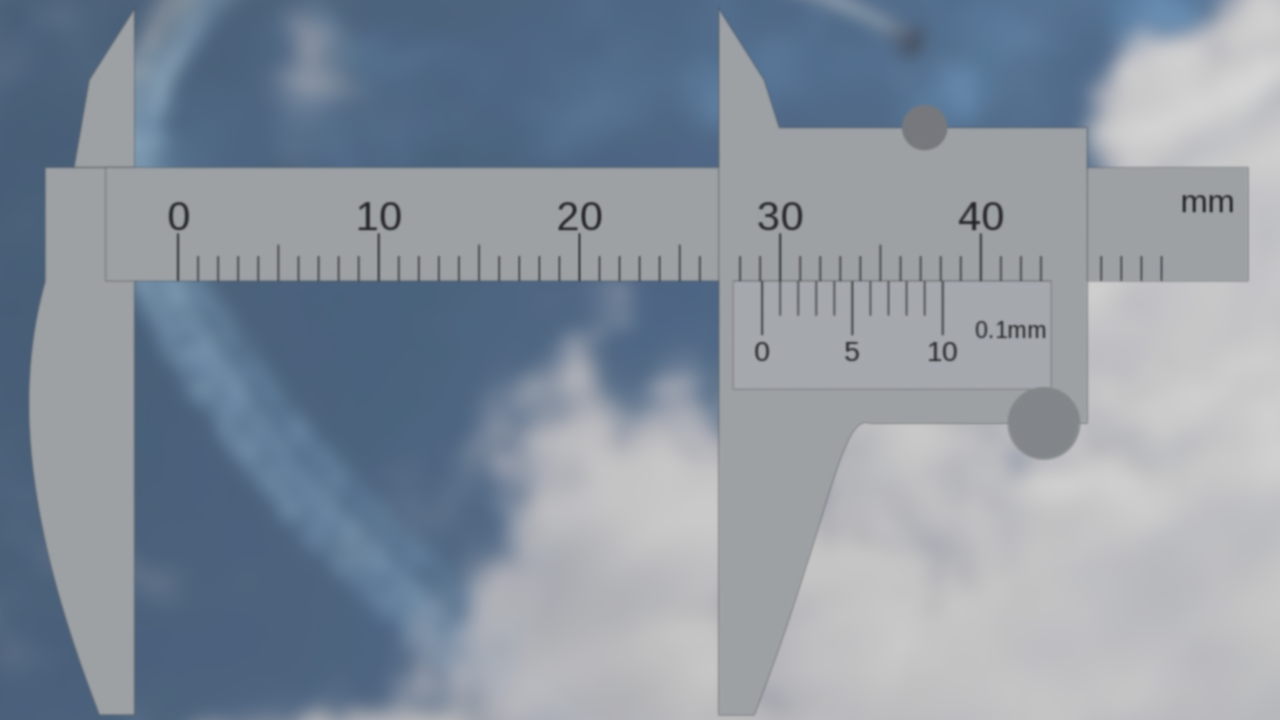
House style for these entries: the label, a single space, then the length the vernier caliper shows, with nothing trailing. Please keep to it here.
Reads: 29.1 mm
